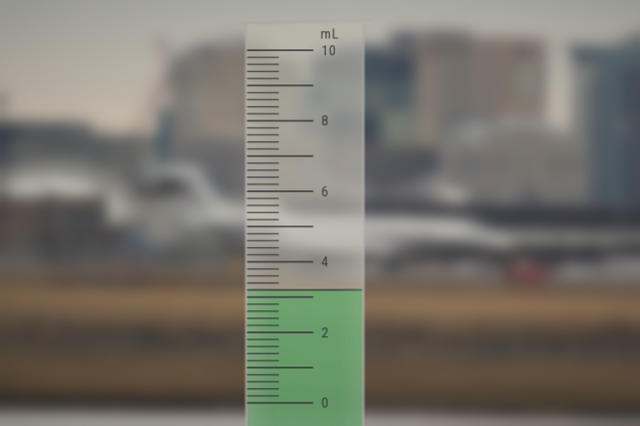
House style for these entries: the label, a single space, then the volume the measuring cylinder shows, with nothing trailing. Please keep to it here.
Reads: 3.2 mL
